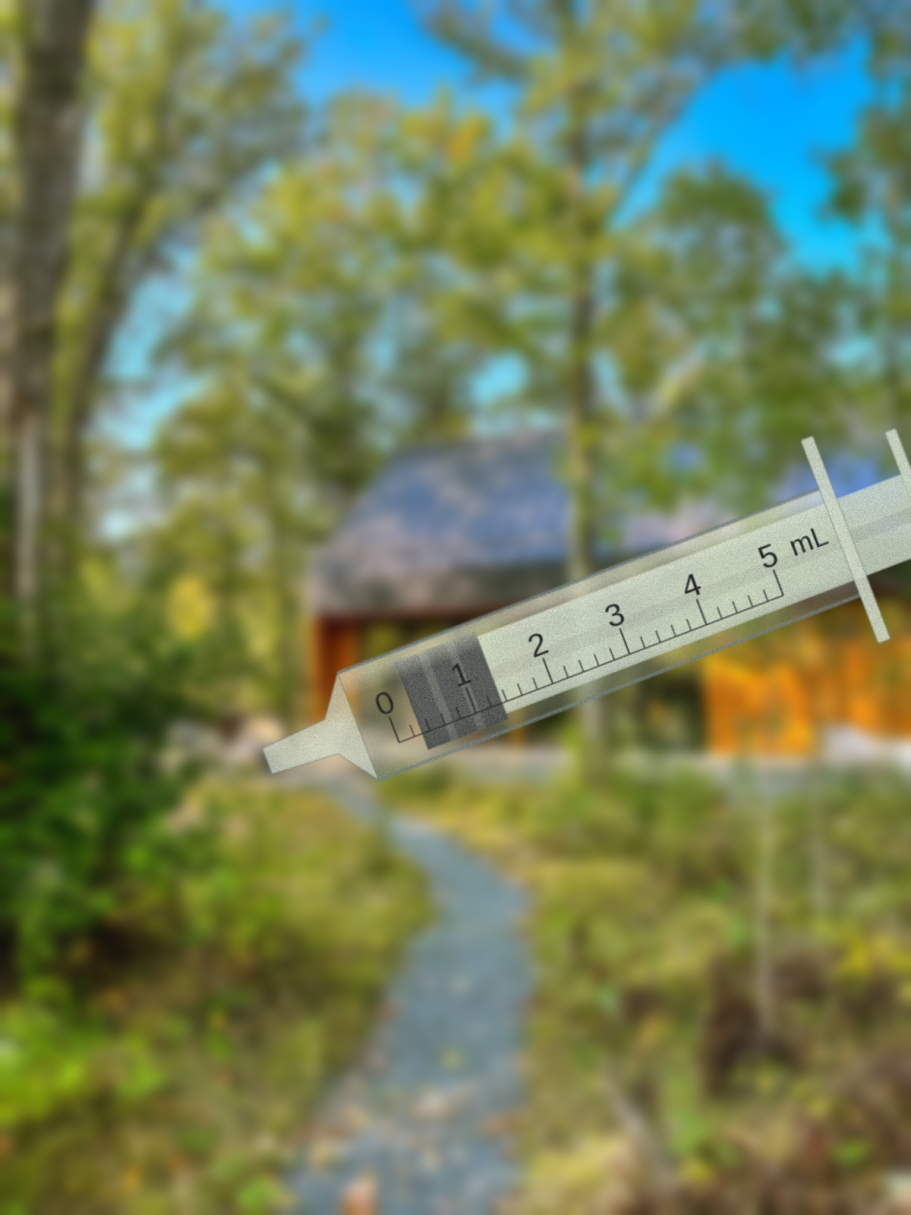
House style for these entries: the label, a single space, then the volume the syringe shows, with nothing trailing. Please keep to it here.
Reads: 0.3 mL
